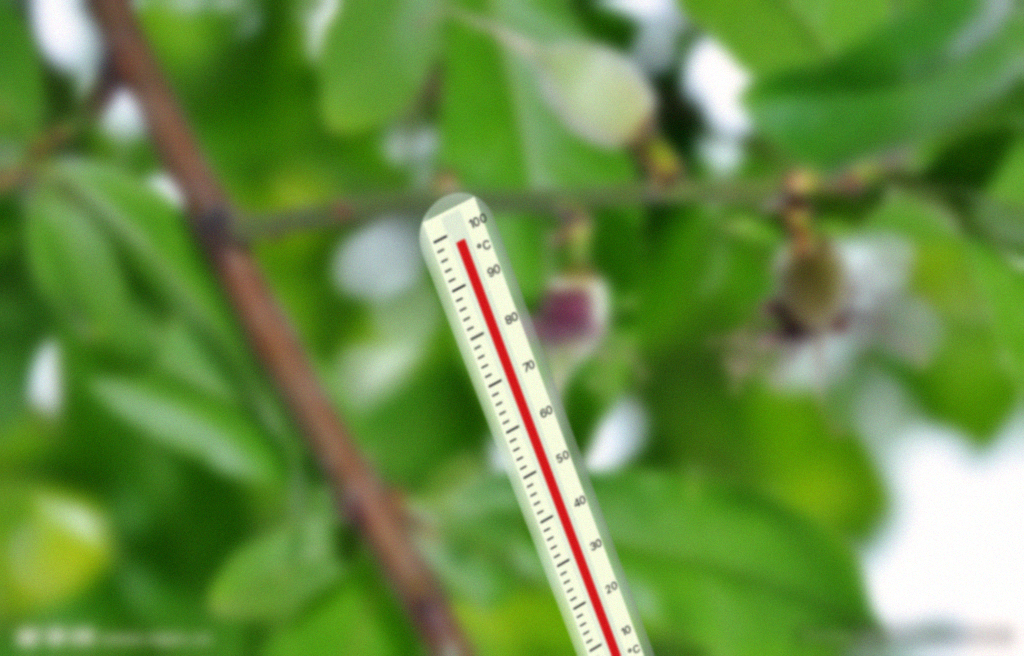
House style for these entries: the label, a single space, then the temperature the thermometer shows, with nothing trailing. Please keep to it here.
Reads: 98 °C
